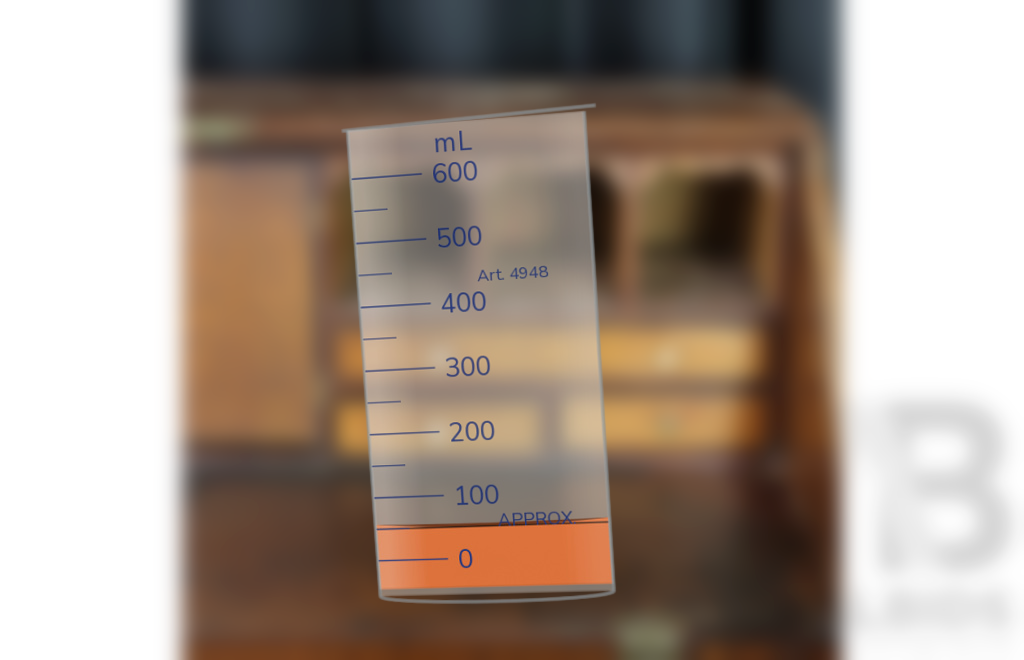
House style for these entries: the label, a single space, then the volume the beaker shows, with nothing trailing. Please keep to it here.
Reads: 50 mL
